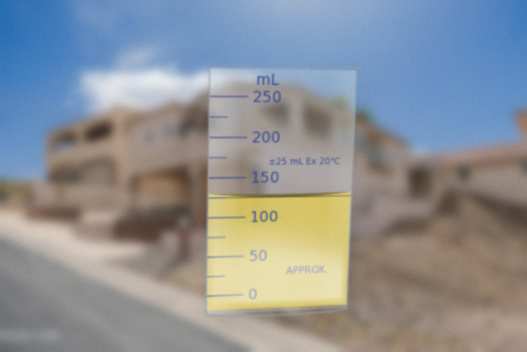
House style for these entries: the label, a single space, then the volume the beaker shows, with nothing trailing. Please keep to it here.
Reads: 125 mL
